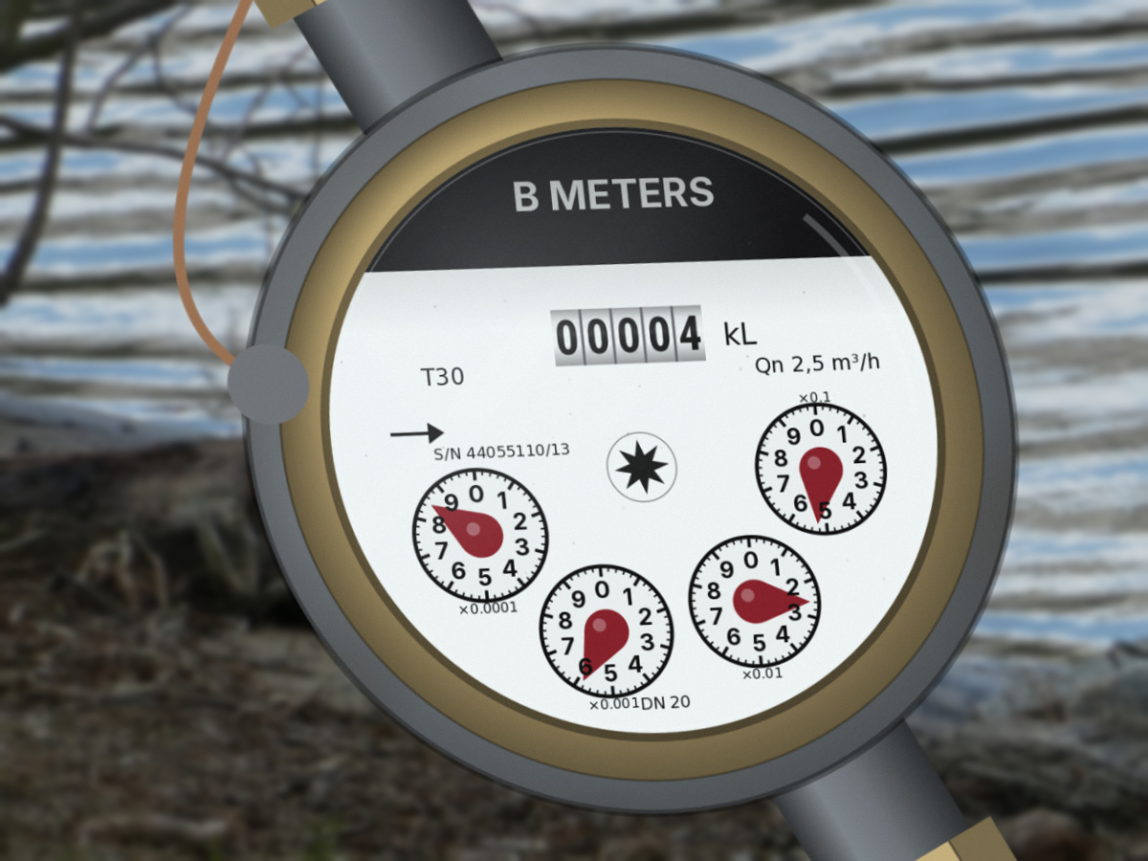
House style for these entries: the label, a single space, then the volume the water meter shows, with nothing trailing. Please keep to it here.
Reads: 4.5258 kL
